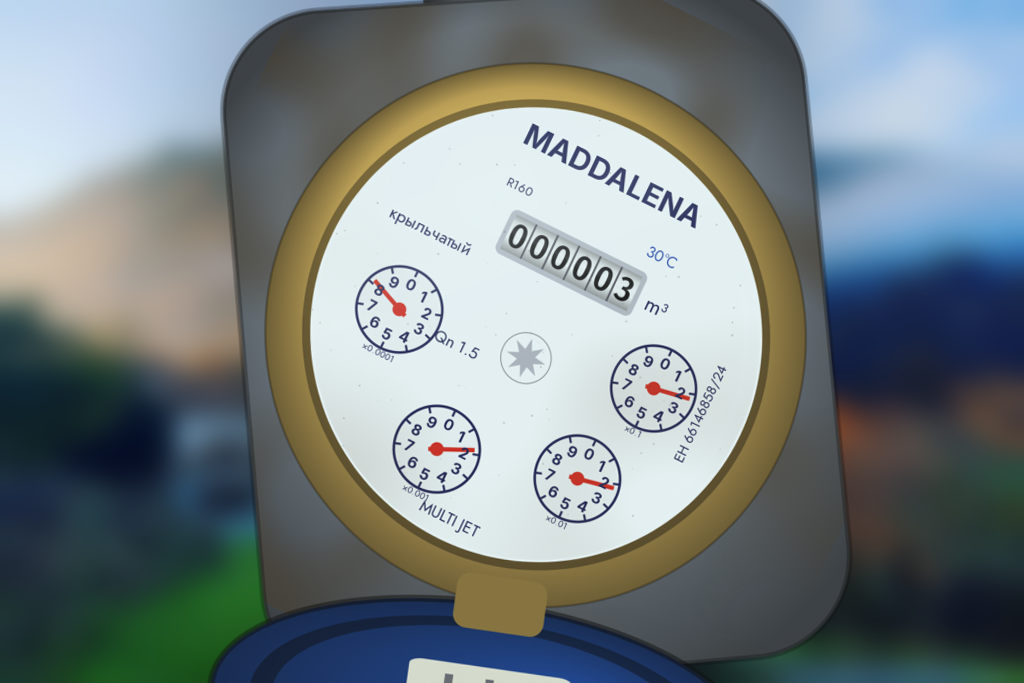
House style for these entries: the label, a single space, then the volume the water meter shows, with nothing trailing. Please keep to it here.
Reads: 3.2218 m³
